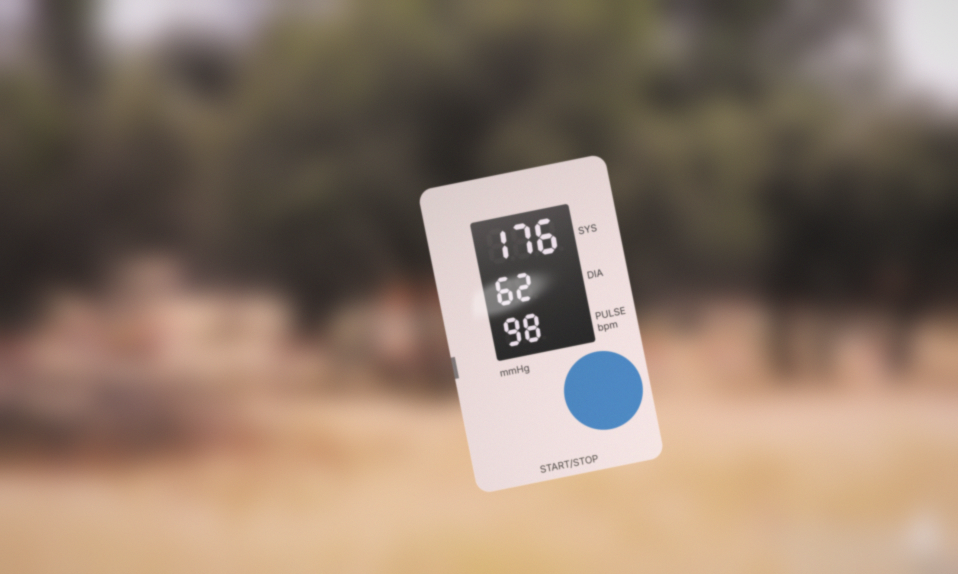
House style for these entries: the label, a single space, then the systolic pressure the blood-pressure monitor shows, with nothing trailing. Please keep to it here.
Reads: 176 mmHg
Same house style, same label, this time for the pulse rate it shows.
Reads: 98 bpm
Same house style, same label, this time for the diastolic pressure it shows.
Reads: 62 mmHg
